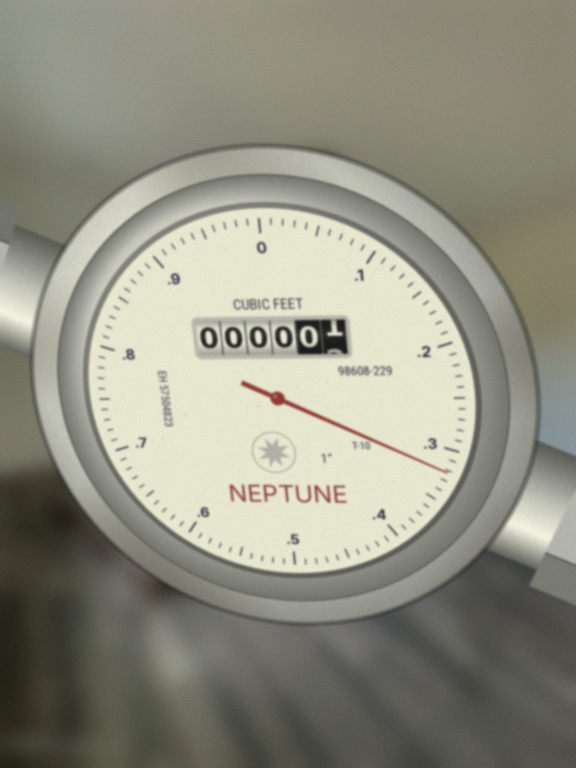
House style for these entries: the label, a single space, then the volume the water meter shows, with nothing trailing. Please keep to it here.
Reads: 1.32 ft³
